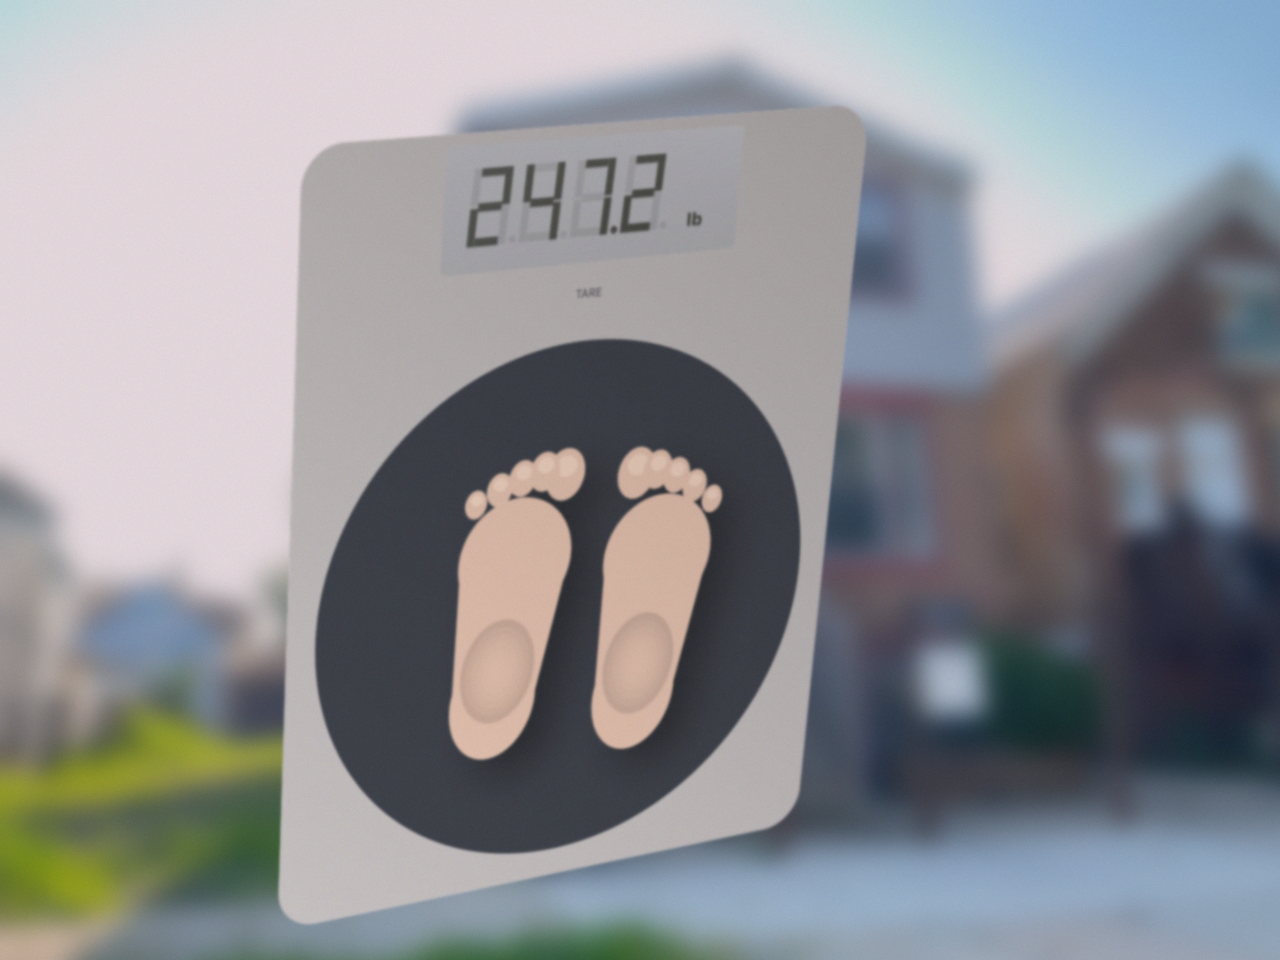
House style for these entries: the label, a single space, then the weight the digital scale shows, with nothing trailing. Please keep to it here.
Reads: 247.2 lb
